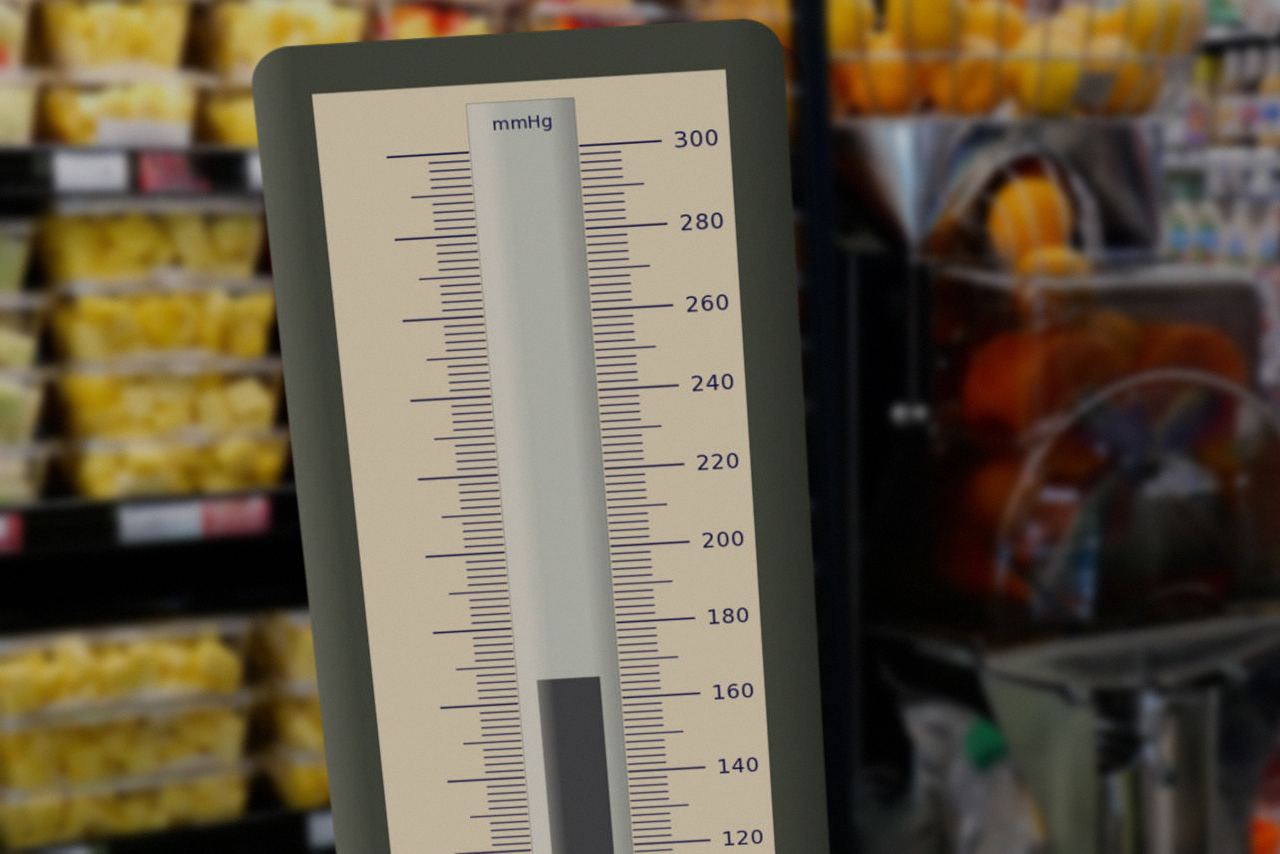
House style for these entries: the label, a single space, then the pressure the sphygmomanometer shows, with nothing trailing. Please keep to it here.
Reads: 166 mmHg
